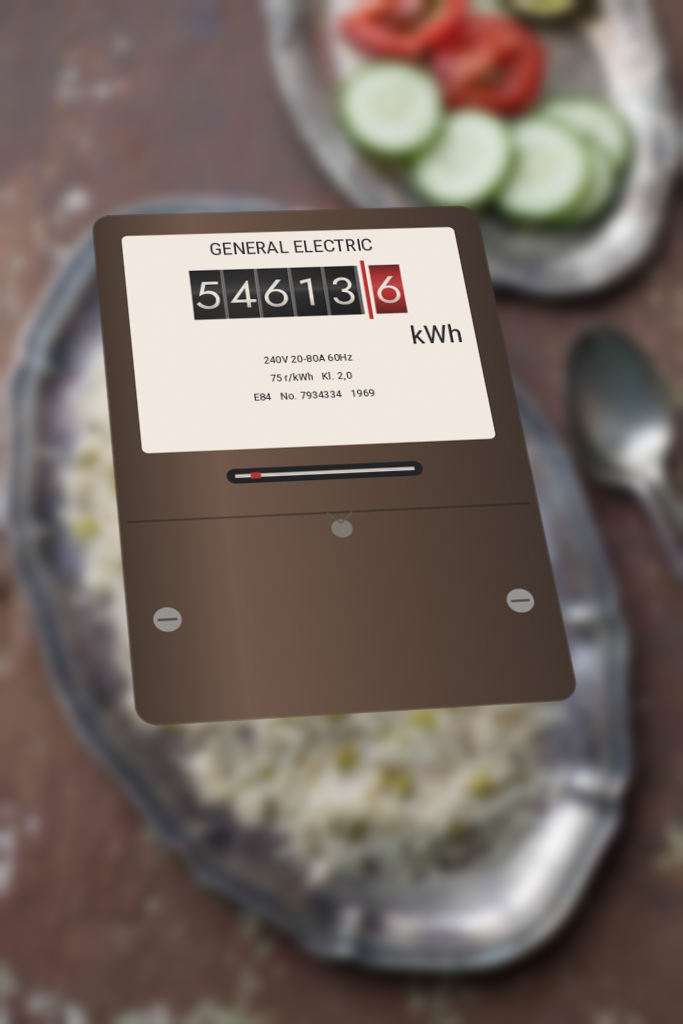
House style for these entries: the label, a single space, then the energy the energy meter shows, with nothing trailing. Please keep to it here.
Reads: 54613.6 kWh
